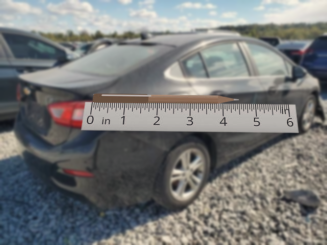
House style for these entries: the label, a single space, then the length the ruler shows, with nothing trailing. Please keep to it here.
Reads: 4.5 in
